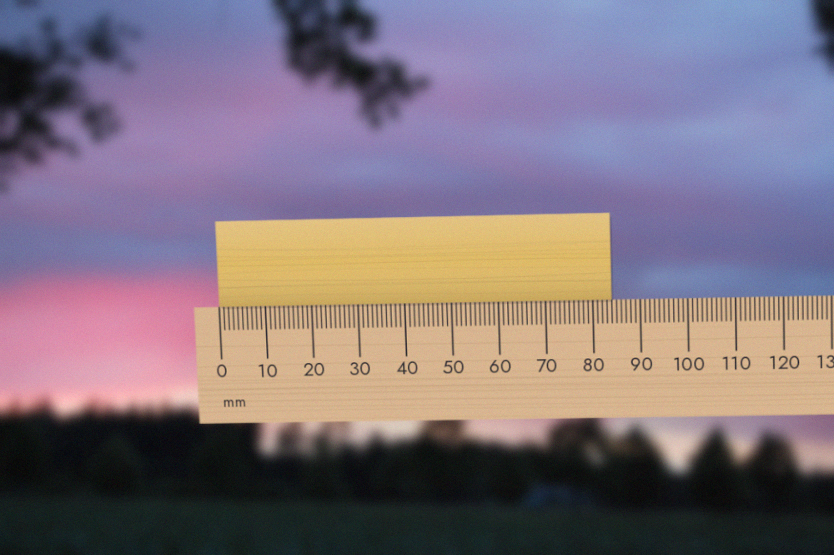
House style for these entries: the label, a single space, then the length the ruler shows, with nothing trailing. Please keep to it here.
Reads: 84 mm
